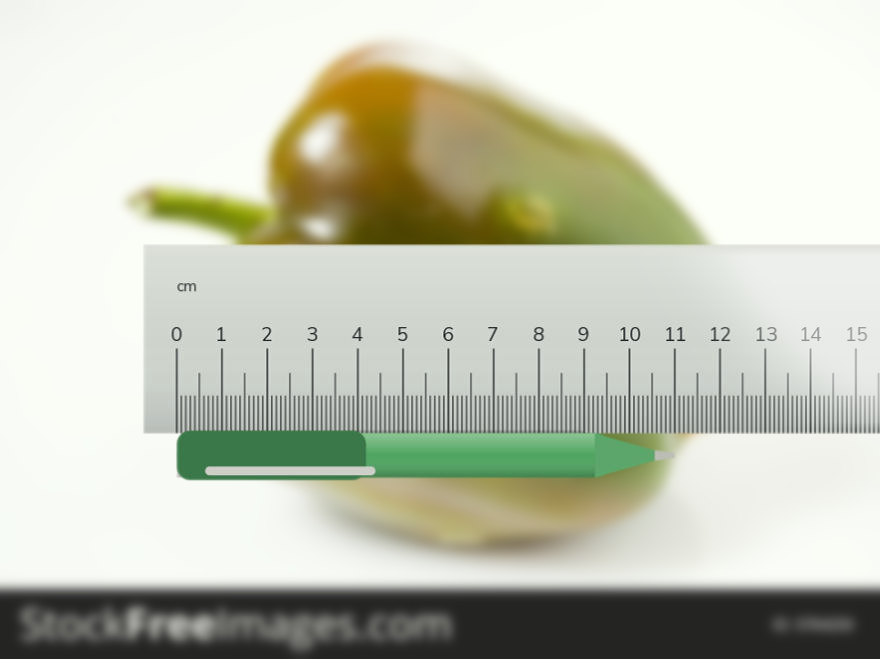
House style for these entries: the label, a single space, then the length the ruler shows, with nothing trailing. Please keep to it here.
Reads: 11 cm
